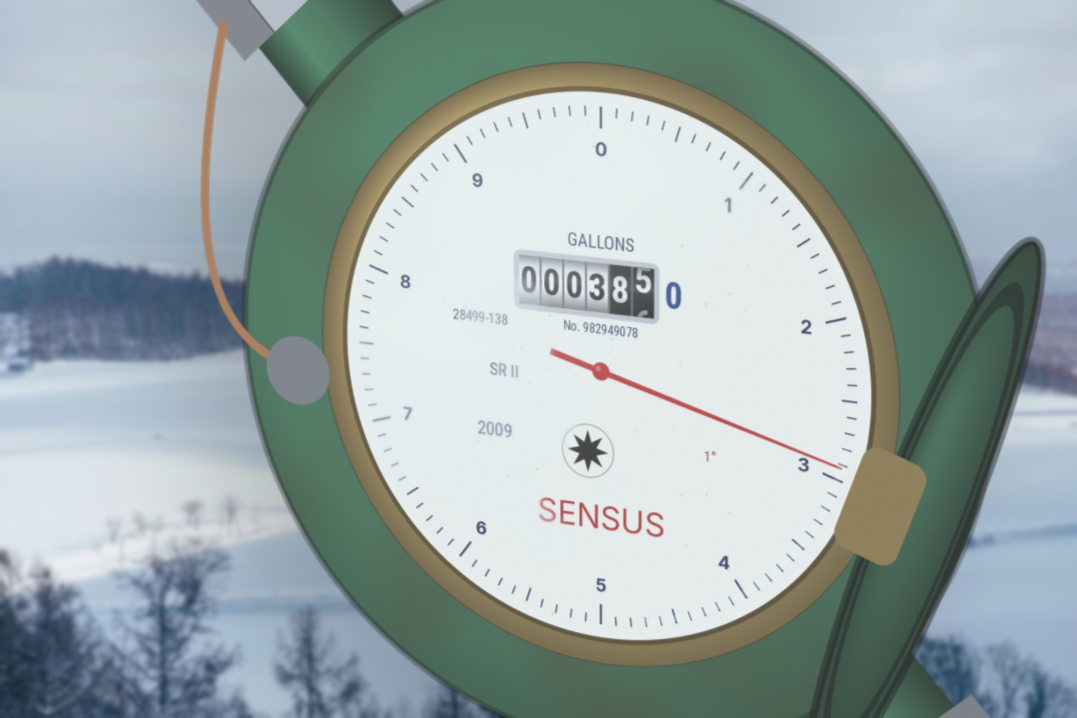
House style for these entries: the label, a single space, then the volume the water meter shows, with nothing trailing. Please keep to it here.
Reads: 3852.9 gal
